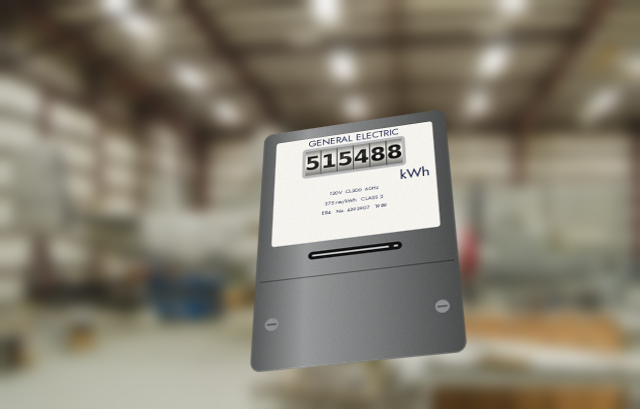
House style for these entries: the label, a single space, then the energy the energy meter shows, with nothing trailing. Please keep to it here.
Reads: 515488 kWh
